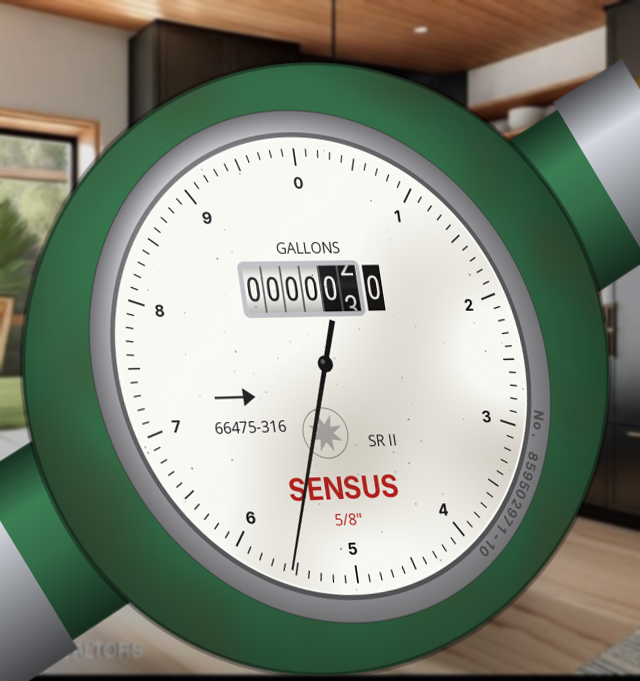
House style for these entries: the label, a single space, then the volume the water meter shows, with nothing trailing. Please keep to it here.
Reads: 25.5 gal
